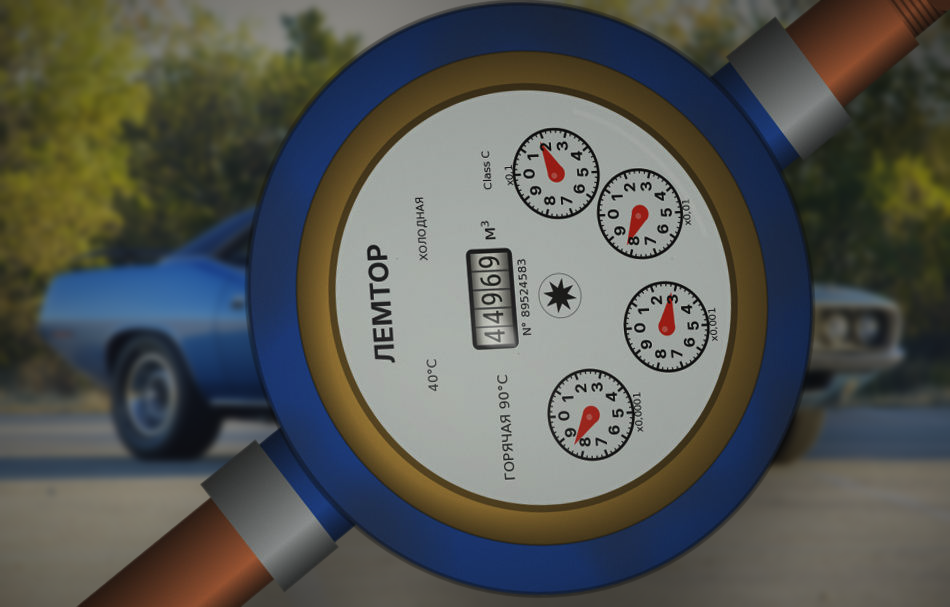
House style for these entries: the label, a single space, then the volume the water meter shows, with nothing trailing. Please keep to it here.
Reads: 44969.1828 m³
